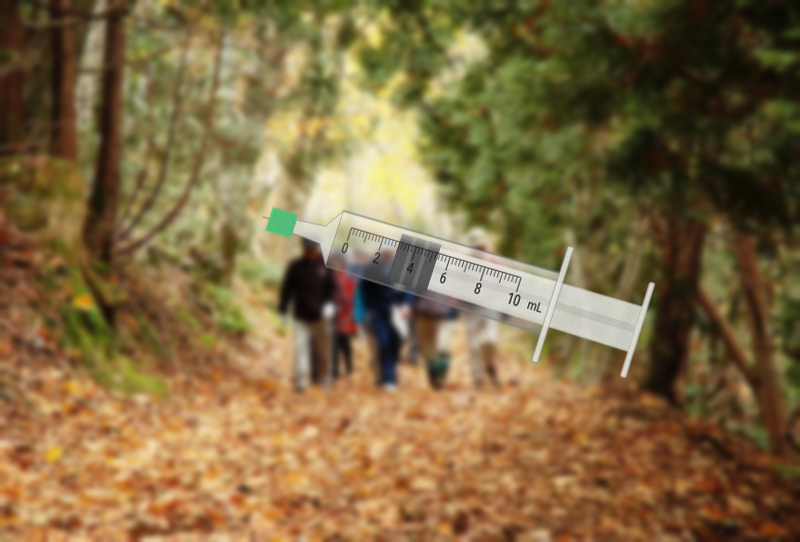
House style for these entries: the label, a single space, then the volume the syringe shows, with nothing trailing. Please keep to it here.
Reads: 3 mL
